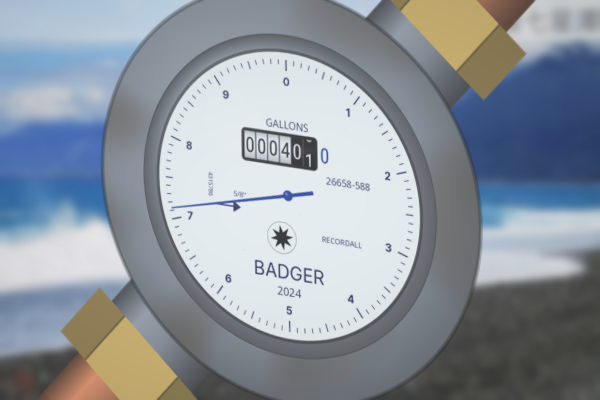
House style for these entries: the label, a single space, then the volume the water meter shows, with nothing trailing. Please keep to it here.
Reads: 4007.1 gal
